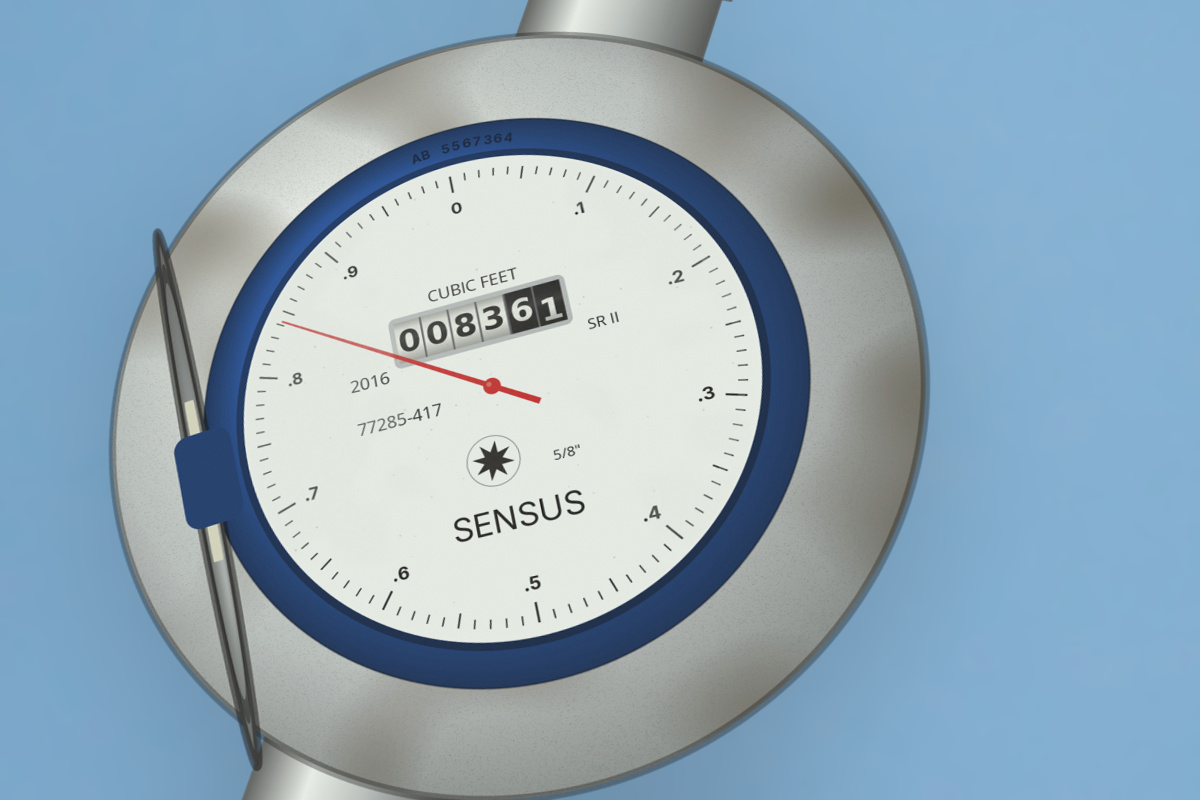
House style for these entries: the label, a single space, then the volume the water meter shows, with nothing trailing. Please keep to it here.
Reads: 8360.84 ft³
